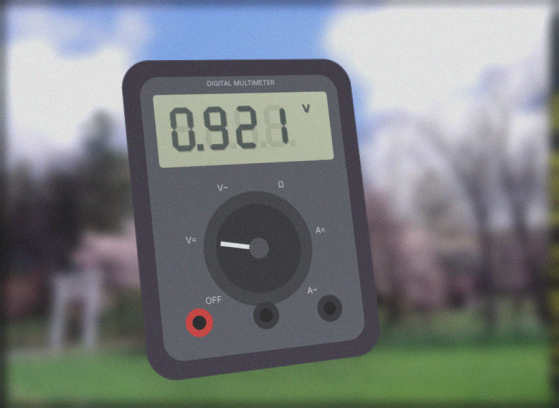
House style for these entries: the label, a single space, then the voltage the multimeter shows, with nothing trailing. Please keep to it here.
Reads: 0.921 V
